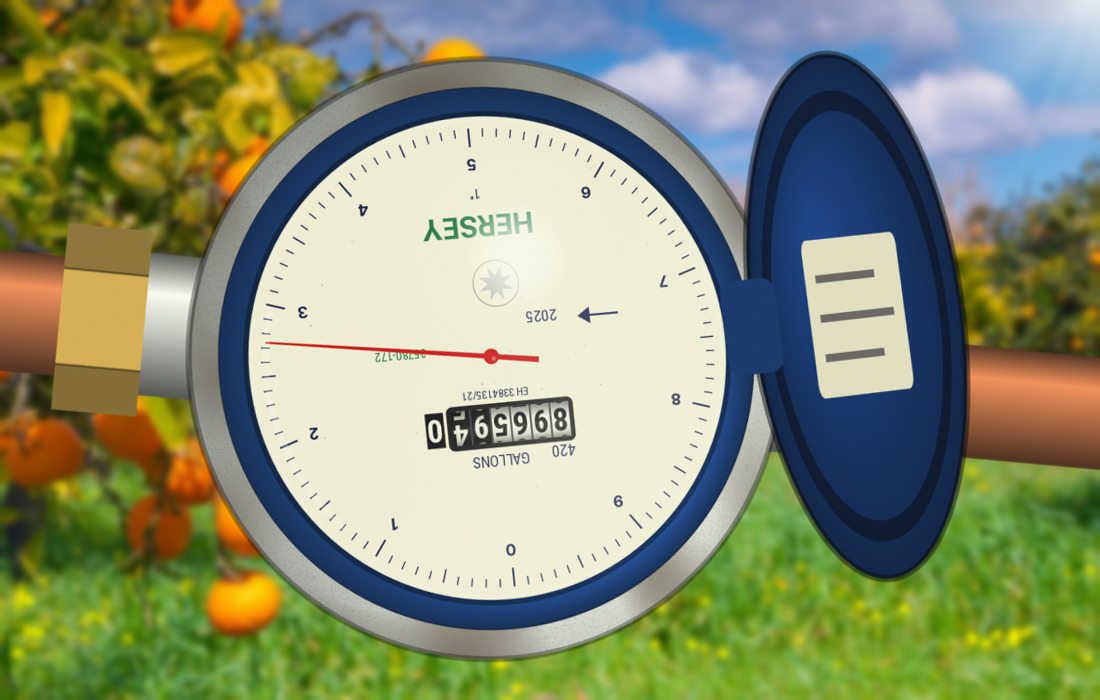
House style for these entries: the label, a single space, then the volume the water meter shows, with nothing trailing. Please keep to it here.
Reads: 8965942.7 gal
